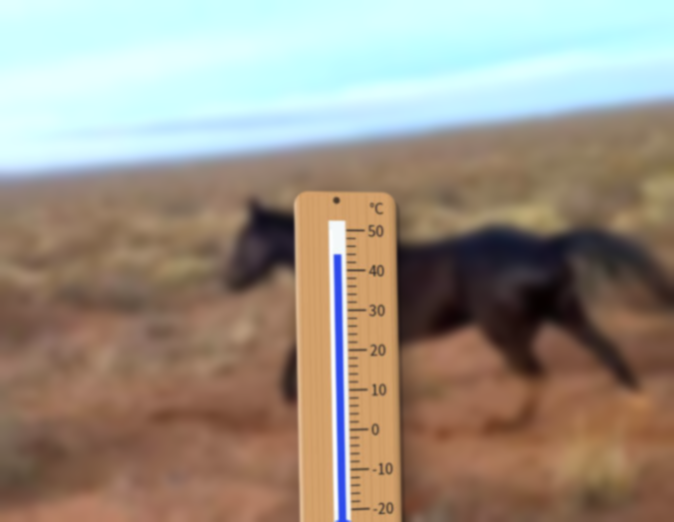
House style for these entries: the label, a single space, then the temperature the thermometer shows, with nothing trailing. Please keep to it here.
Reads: 44 °C
